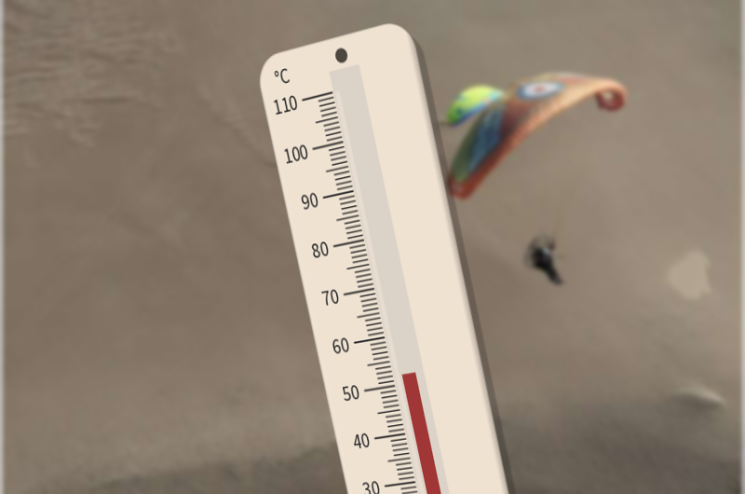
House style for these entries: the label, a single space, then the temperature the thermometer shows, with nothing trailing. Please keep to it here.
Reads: 52 °C
